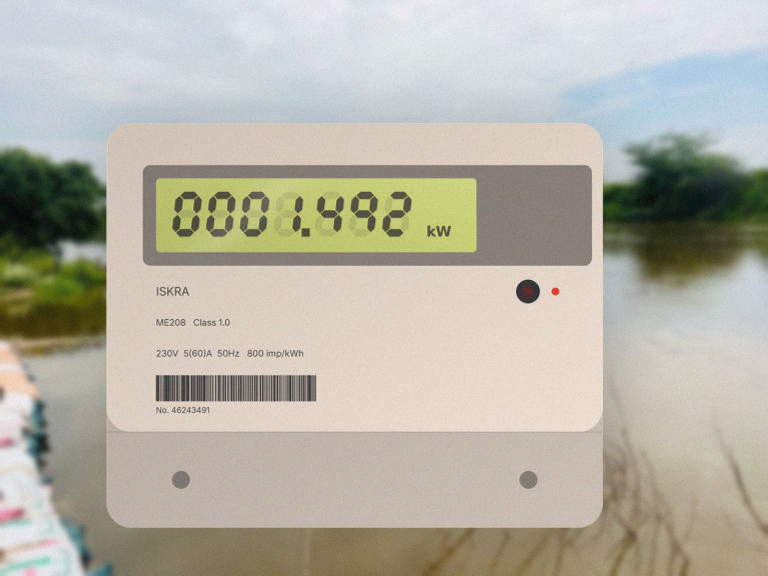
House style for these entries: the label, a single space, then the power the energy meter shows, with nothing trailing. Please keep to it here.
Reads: 1.492 kW
